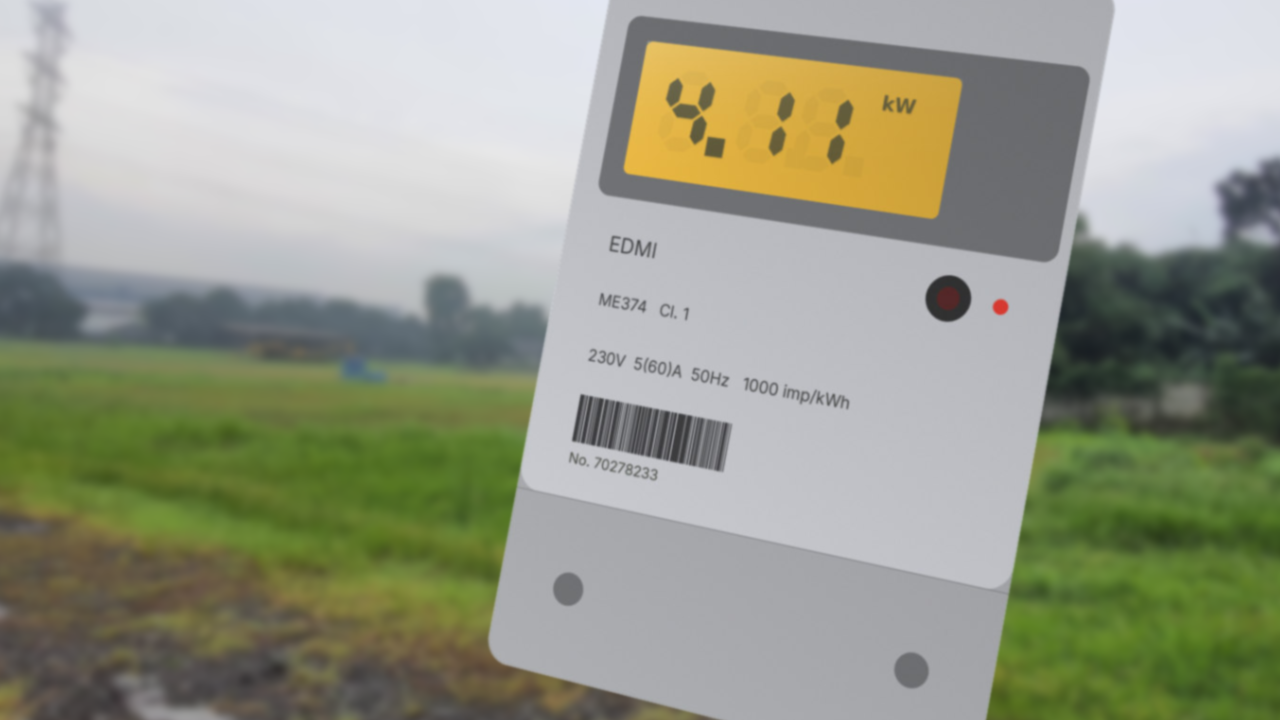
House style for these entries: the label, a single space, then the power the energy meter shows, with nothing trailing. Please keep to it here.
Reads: 4.11 kW
